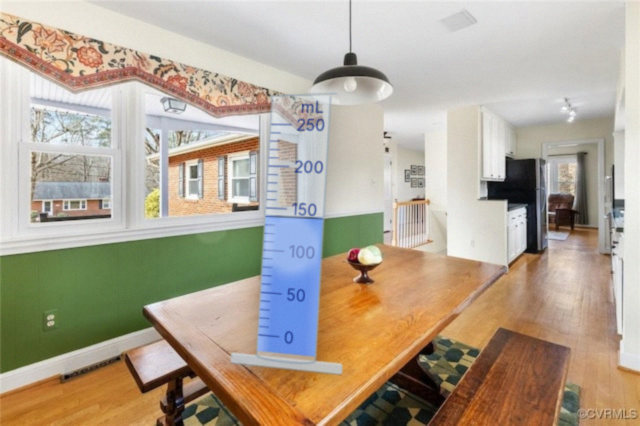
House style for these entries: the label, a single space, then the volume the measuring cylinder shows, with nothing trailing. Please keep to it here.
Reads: 140 mL
